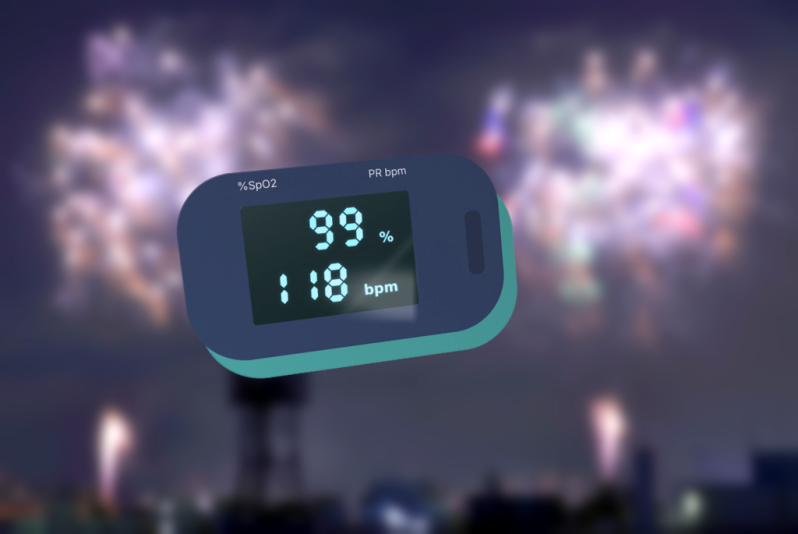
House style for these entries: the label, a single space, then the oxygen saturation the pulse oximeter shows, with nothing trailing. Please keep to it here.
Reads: 99 %
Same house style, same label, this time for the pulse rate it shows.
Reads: 118 bpm
